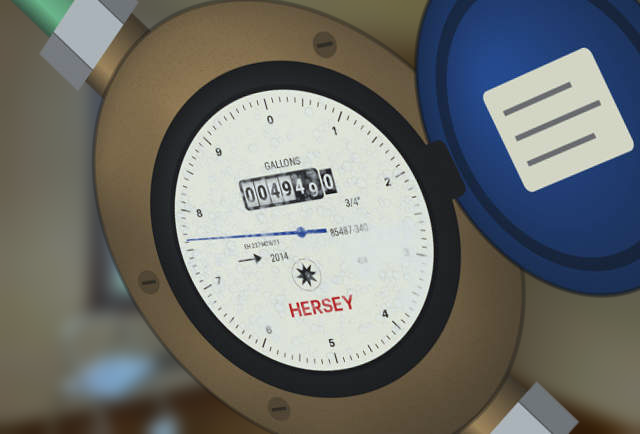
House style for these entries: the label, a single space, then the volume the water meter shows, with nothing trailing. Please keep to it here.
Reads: 49487.6 gal
